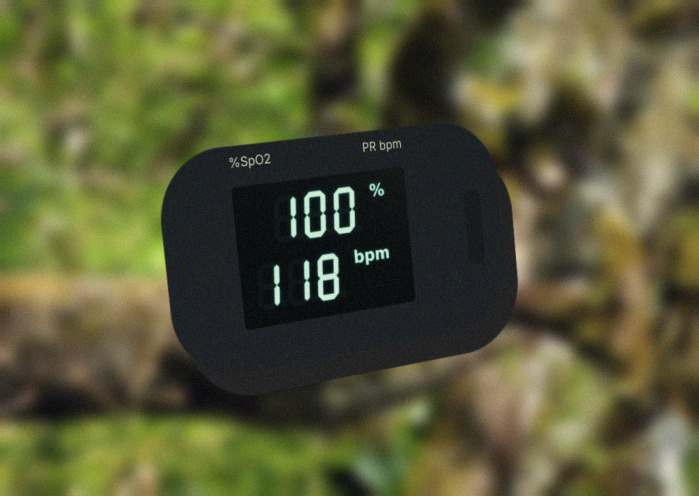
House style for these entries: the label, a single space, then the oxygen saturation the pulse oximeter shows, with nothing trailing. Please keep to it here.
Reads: 100 %
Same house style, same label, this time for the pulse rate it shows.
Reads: 118 bpm
